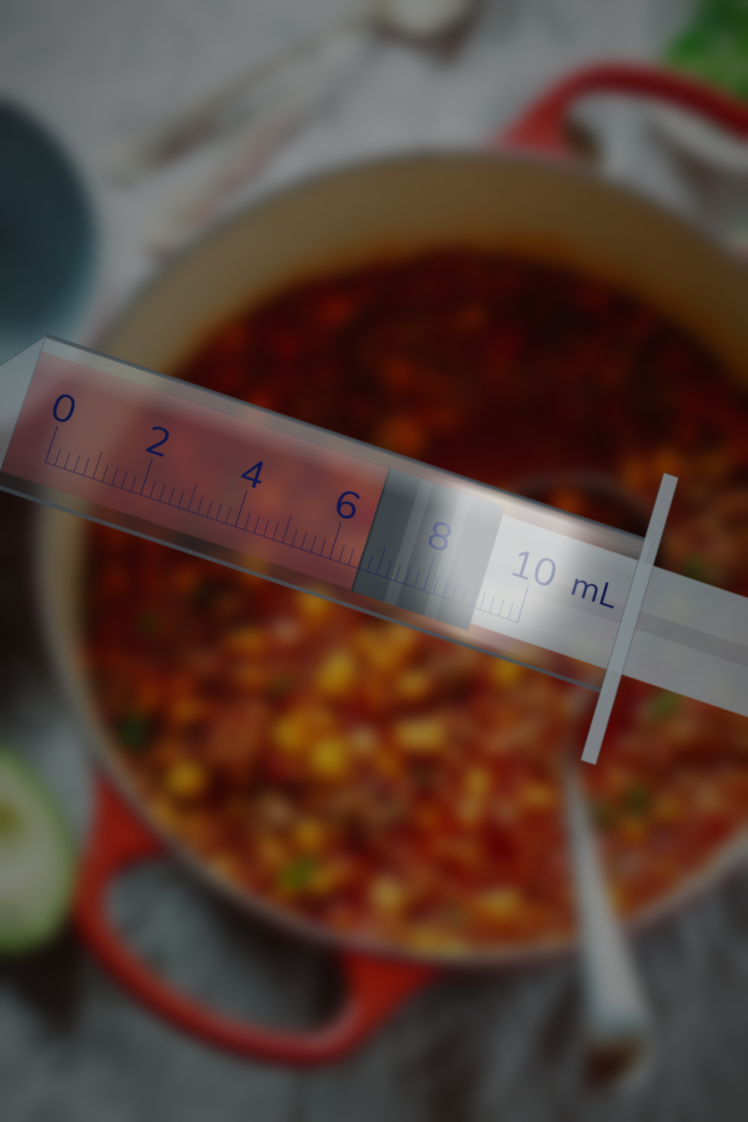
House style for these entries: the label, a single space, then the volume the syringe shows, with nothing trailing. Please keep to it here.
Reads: 6.6 mL
